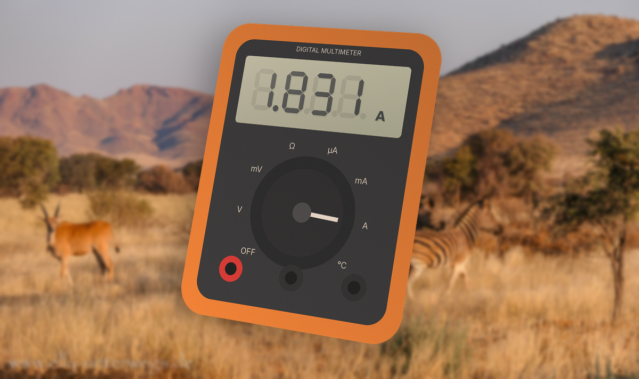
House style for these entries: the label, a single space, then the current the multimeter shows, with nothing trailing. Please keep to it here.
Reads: 1.831 A
